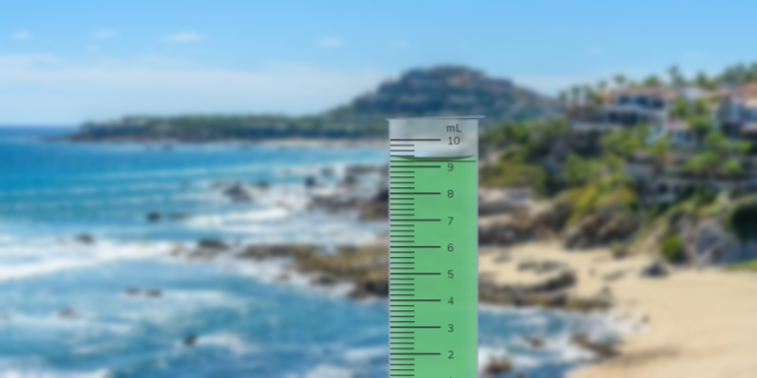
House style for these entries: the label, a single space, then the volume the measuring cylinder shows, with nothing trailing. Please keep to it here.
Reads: 9.2 mL
